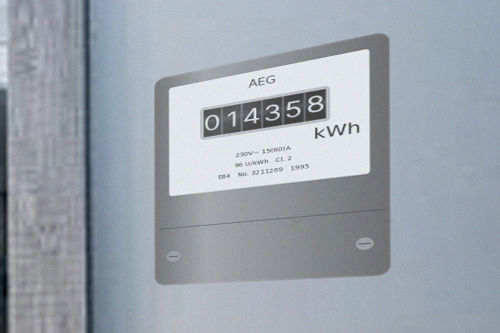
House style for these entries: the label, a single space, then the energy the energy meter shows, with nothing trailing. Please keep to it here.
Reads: 14358 kWh
